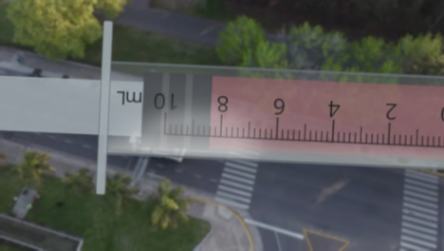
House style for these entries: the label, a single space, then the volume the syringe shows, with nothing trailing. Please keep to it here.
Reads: 8.4 mL
